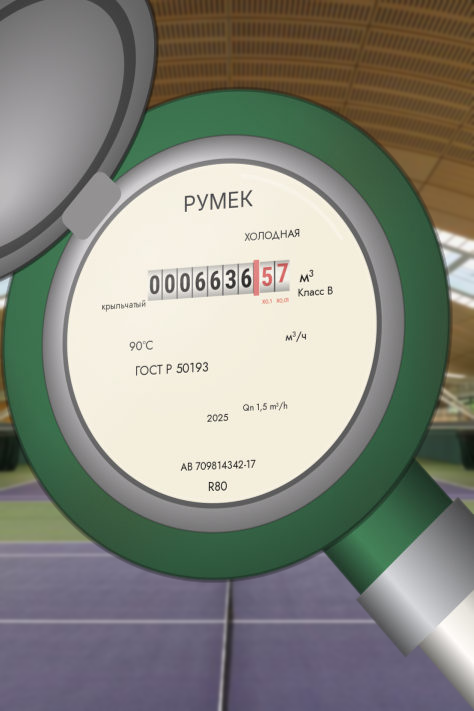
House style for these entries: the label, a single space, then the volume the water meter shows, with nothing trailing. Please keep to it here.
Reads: 6636.57 m³
